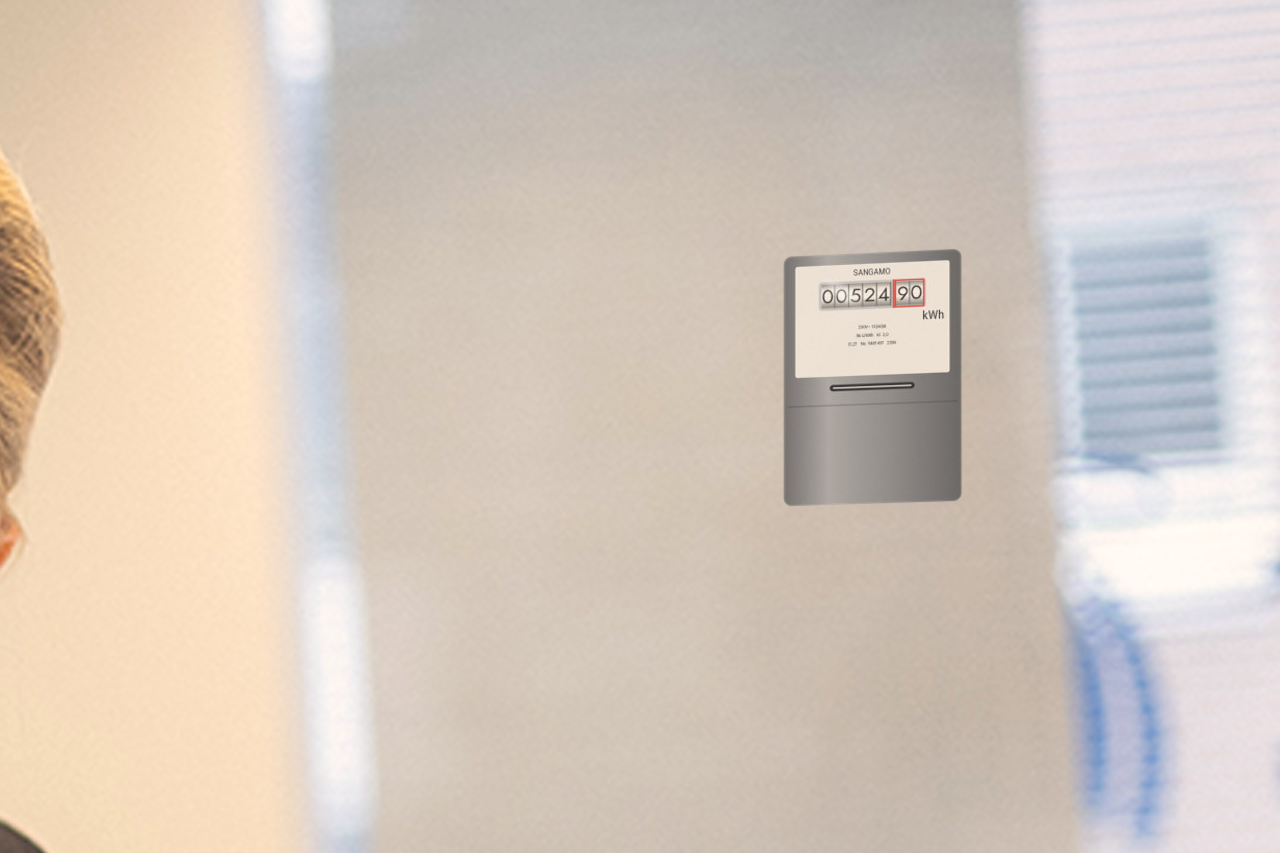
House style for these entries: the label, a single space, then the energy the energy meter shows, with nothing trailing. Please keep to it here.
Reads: 524.90 kWh
